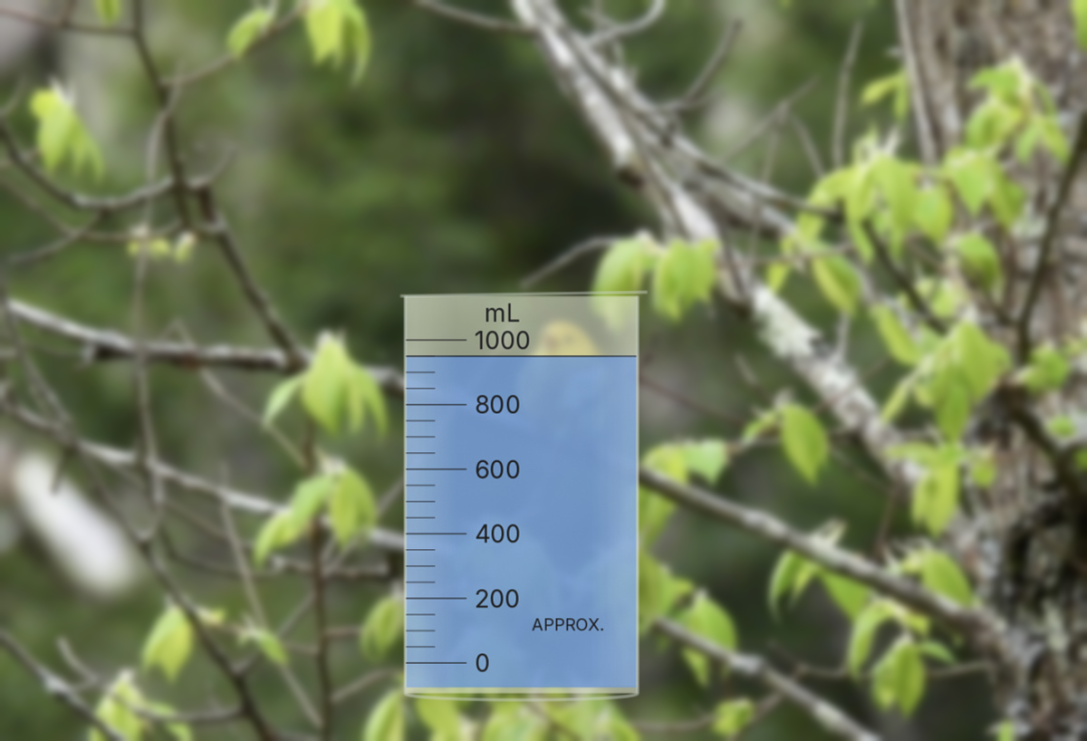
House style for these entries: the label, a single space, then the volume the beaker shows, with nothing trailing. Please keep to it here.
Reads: 950 mL
